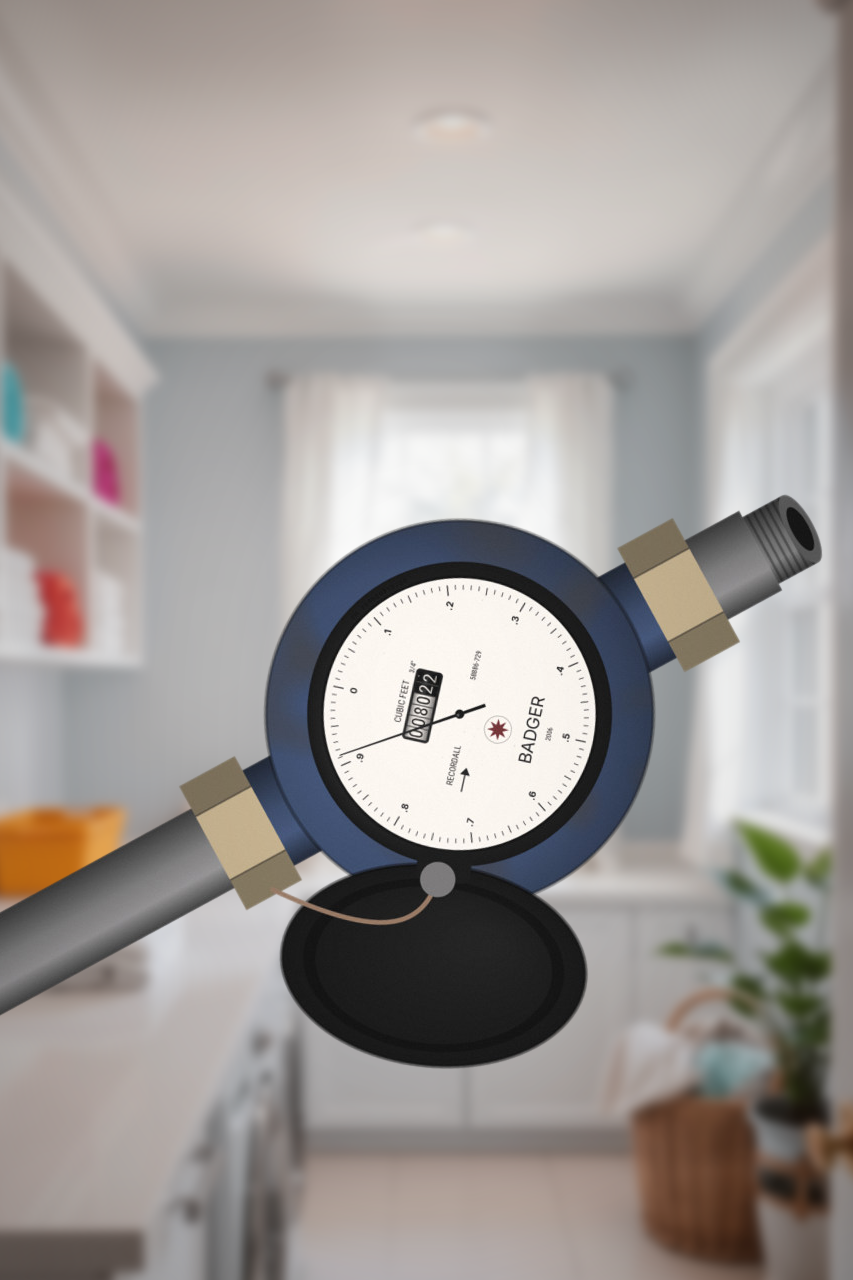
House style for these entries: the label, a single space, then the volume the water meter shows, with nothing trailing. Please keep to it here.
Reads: 8021.91 ft³
